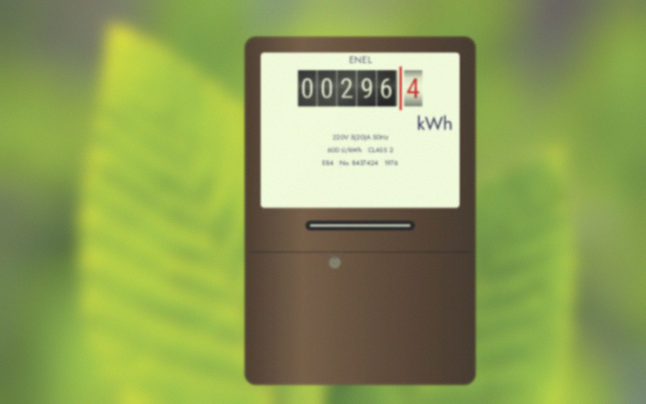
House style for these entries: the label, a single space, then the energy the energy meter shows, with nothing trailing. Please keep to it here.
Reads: 296.4 kWh
